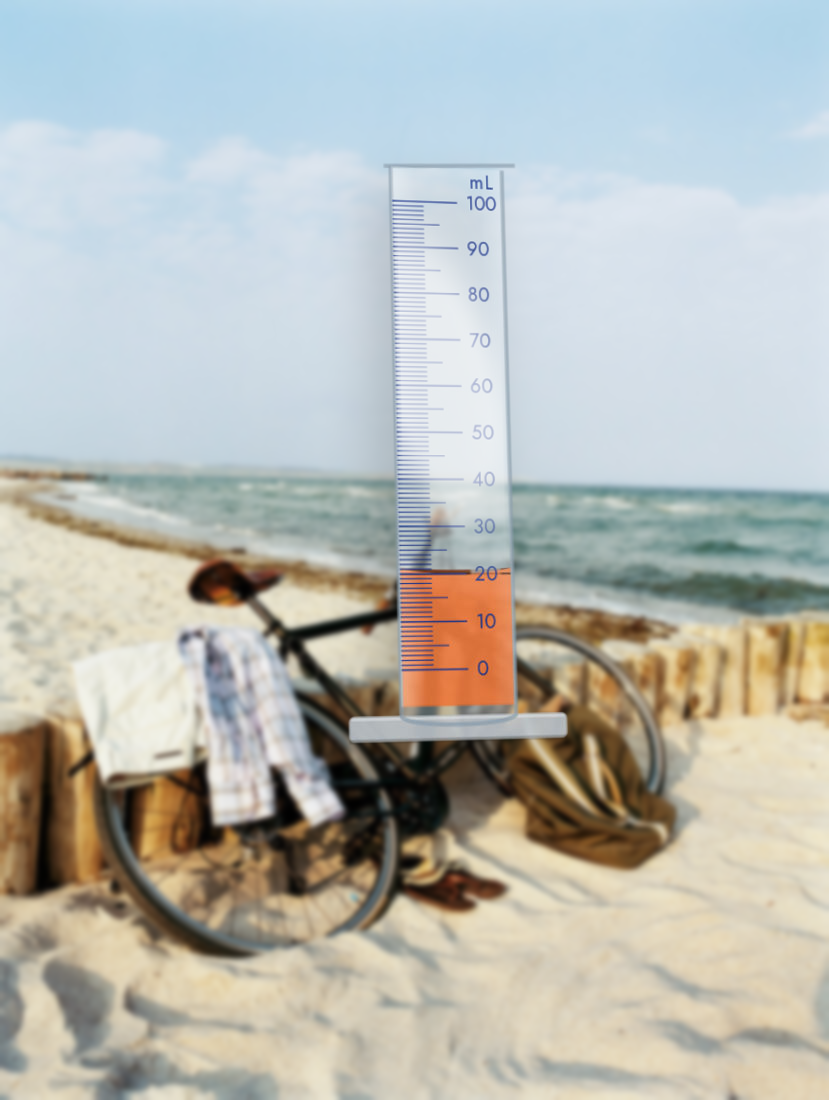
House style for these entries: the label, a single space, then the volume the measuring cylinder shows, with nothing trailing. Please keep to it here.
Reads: 20 mL
